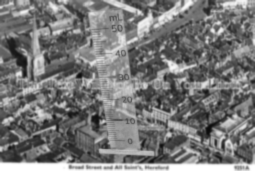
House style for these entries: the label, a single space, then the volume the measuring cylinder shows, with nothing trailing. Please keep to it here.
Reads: 10 mL
